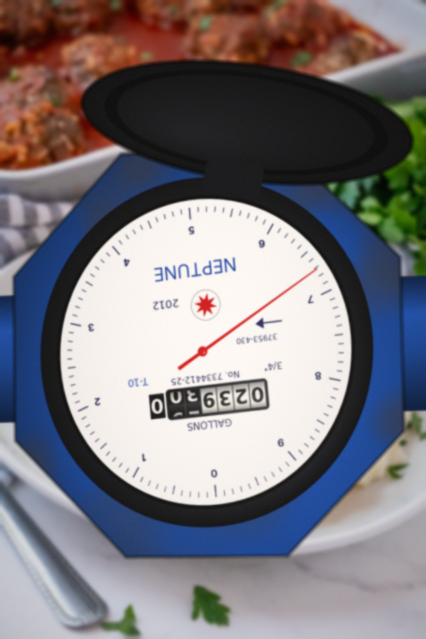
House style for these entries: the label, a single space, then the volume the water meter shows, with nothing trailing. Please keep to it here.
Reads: 239296.7 gal
